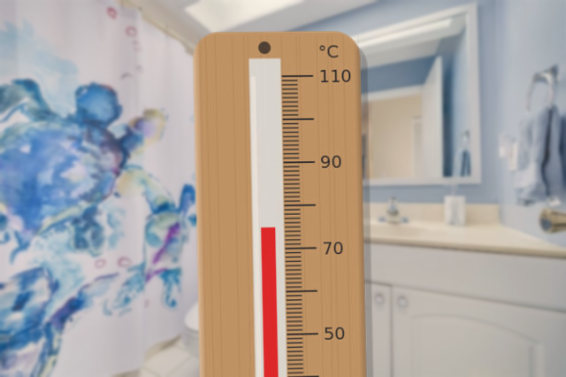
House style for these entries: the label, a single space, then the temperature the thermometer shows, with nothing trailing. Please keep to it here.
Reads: 75 °C
